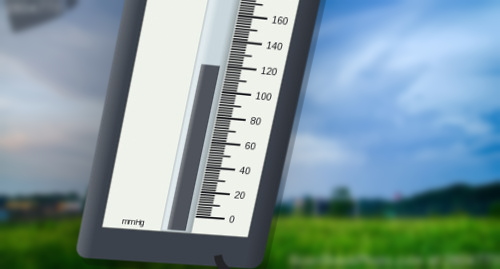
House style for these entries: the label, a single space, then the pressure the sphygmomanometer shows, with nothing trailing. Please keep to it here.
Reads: 120 mmHg
